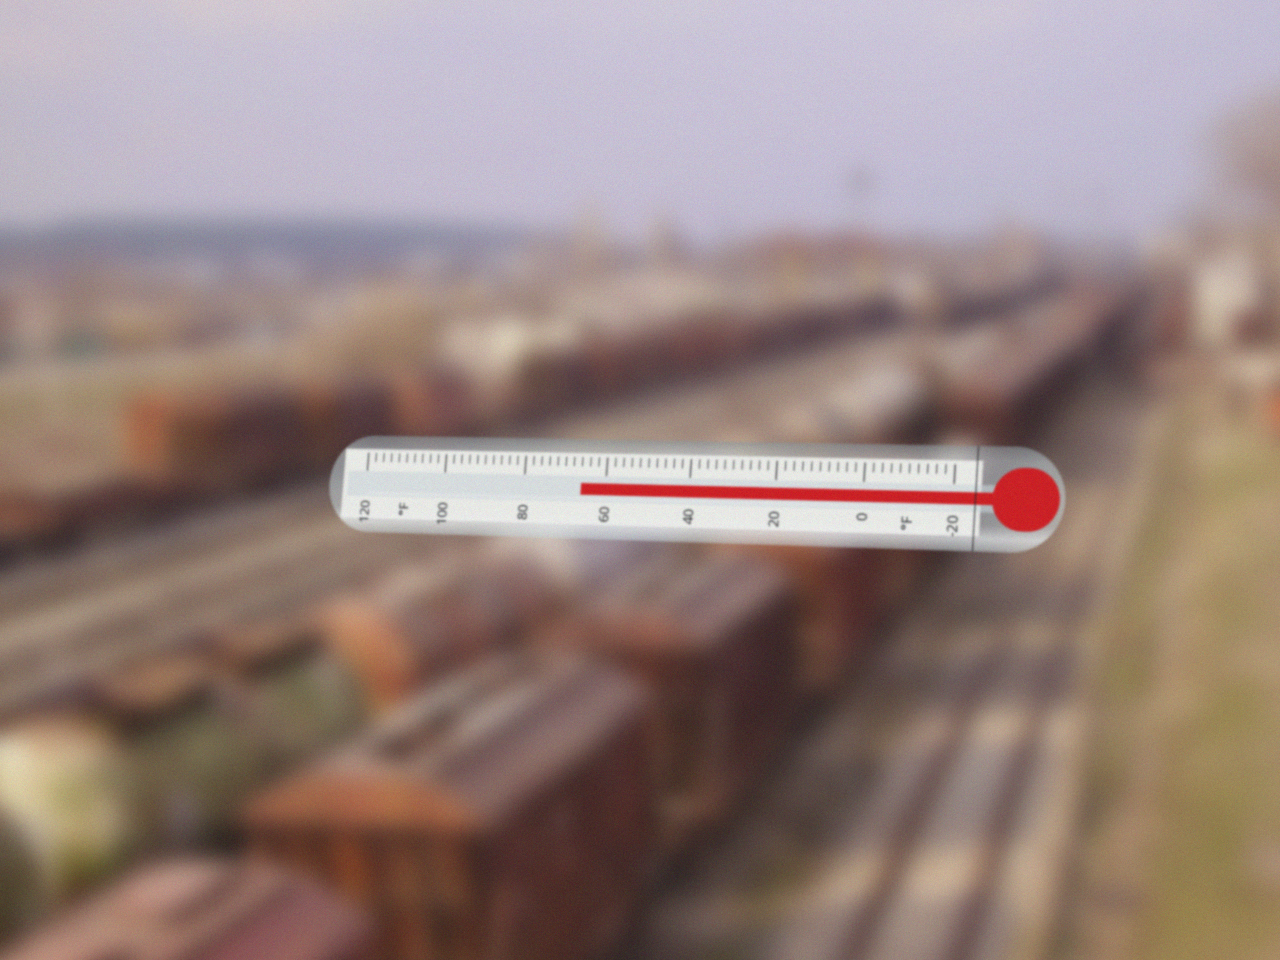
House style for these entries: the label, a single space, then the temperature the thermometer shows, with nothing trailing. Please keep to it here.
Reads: 66 °F
